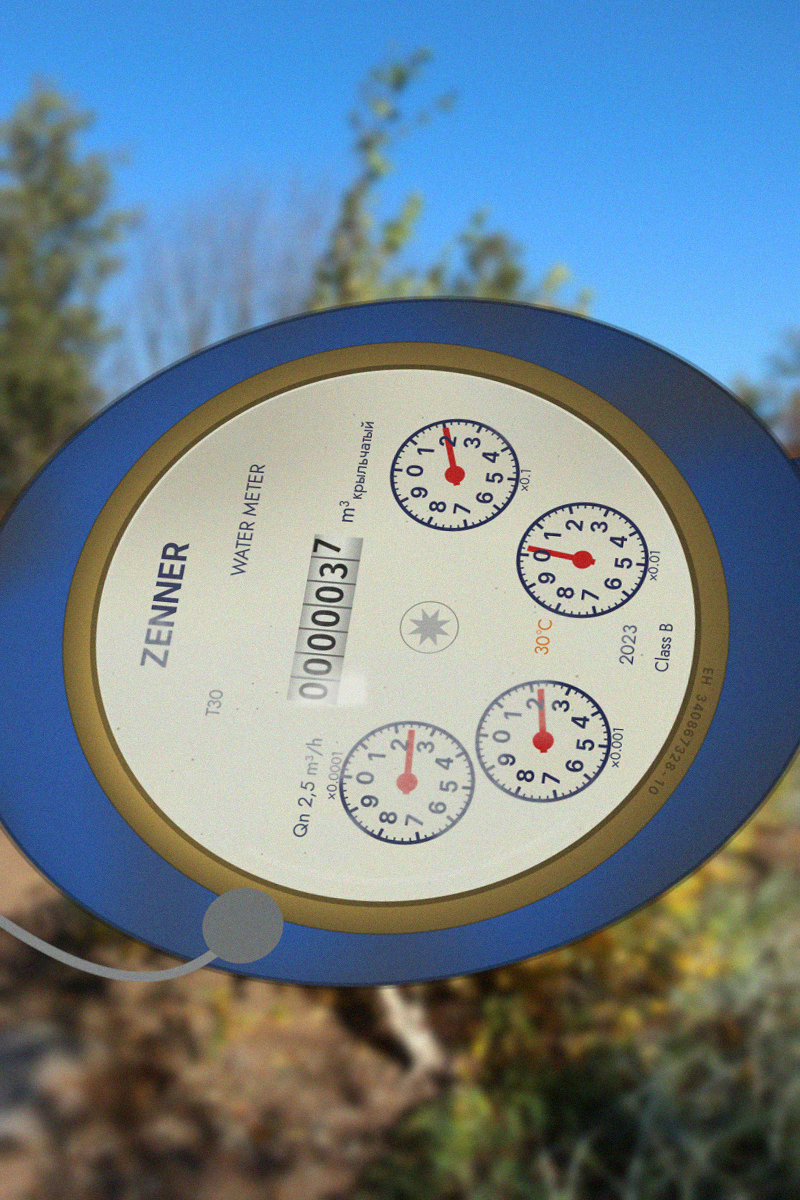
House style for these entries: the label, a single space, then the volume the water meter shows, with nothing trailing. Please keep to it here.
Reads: 37.2022 m³
